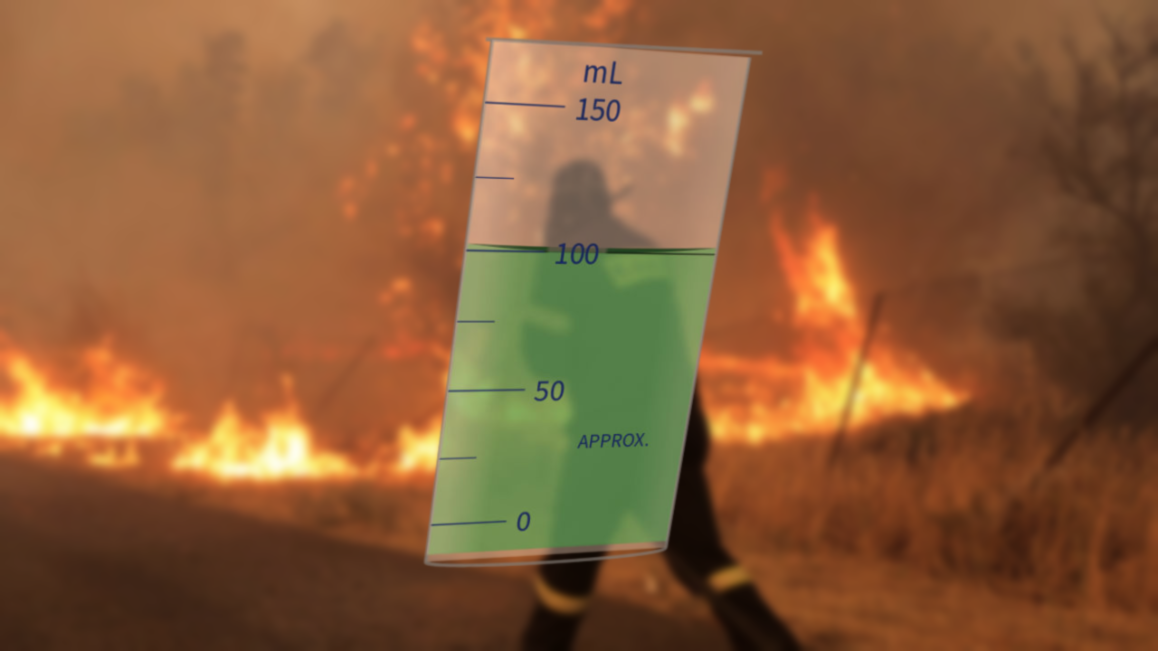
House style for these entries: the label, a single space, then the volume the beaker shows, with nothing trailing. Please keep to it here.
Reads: 100 mL
